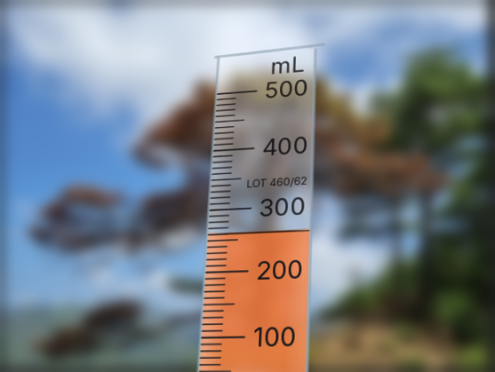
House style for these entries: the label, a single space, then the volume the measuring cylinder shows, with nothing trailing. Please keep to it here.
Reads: 260 mL
